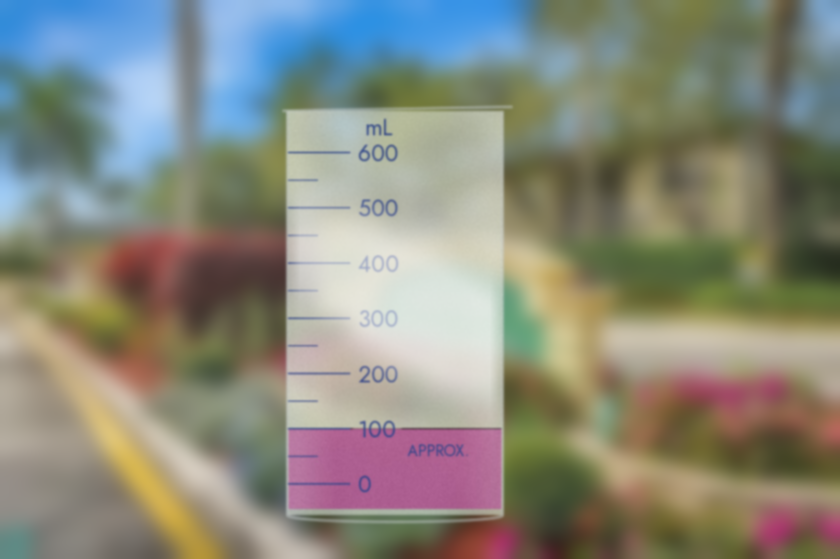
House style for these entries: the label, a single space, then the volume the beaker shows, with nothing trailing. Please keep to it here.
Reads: 100 mL
